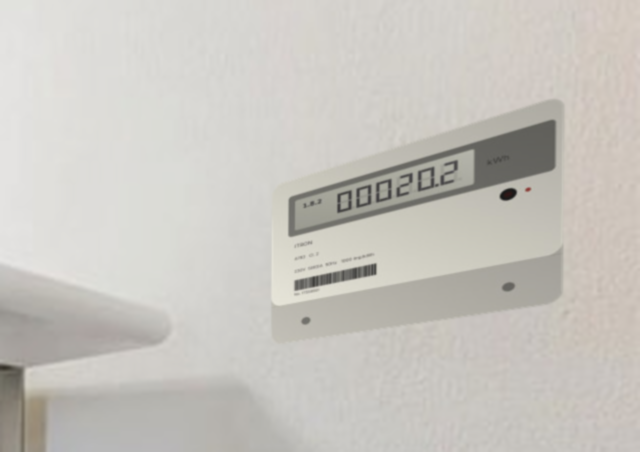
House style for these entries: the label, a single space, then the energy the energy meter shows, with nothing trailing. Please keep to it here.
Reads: 20.2 kWh
